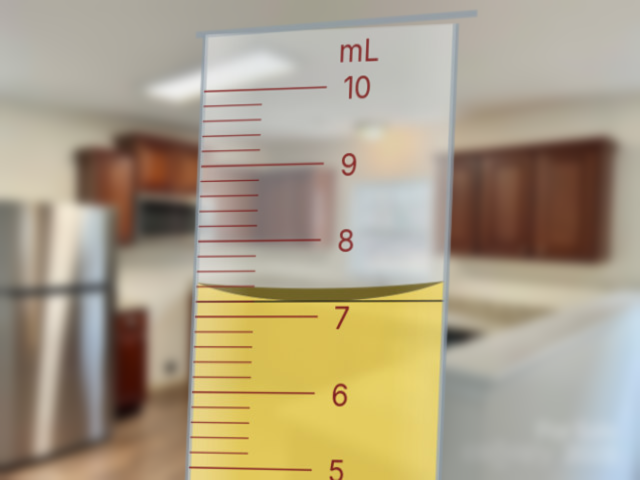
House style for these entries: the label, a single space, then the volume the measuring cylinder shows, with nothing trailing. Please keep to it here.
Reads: 7.2 mL
